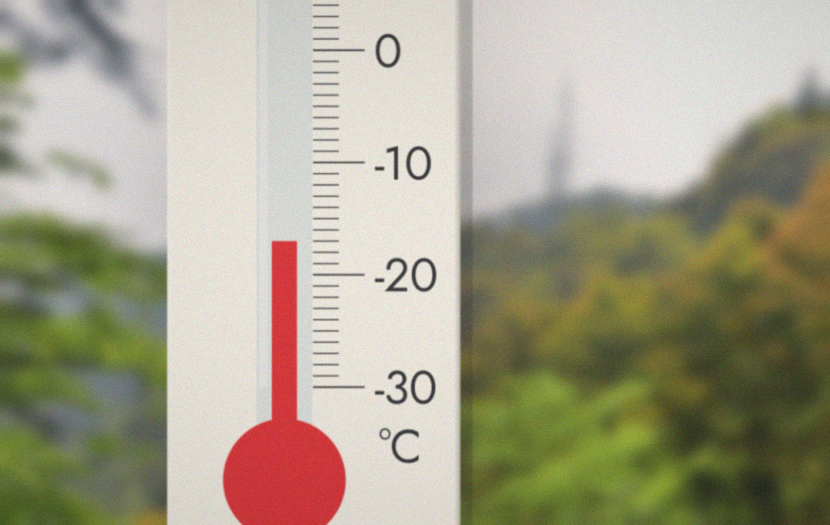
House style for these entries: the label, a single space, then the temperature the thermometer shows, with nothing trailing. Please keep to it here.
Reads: -17 °C
